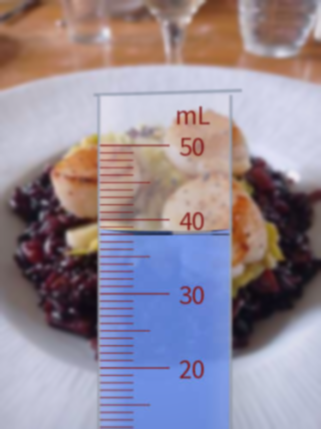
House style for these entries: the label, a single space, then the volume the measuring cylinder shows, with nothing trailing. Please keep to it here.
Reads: 38 mL
